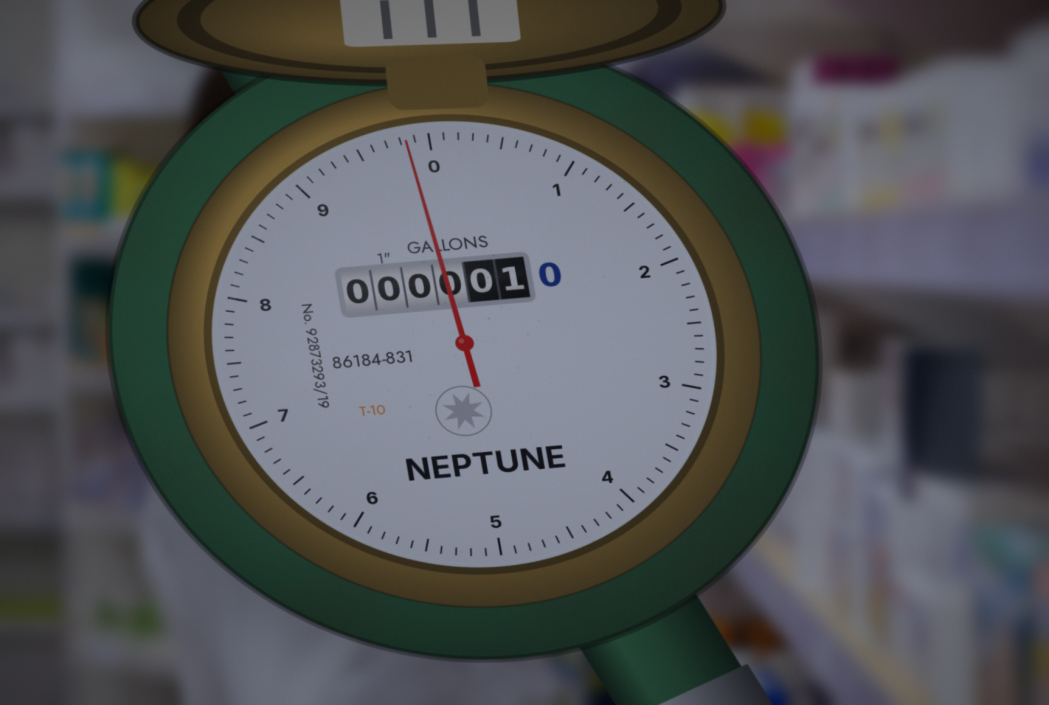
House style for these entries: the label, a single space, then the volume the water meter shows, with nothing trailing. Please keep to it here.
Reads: 9.8 gal
